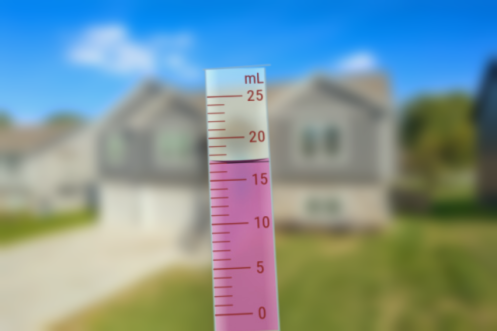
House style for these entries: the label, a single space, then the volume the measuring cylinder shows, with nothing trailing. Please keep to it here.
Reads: 17 mL
